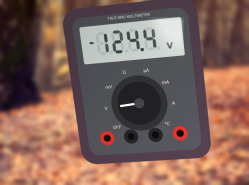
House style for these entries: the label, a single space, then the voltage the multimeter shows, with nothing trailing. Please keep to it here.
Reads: -124.4 V
